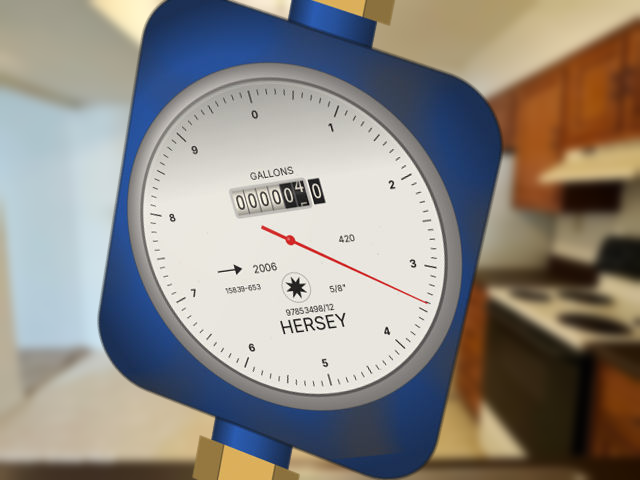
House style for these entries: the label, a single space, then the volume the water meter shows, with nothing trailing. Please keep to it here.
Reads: 43.4 gal
